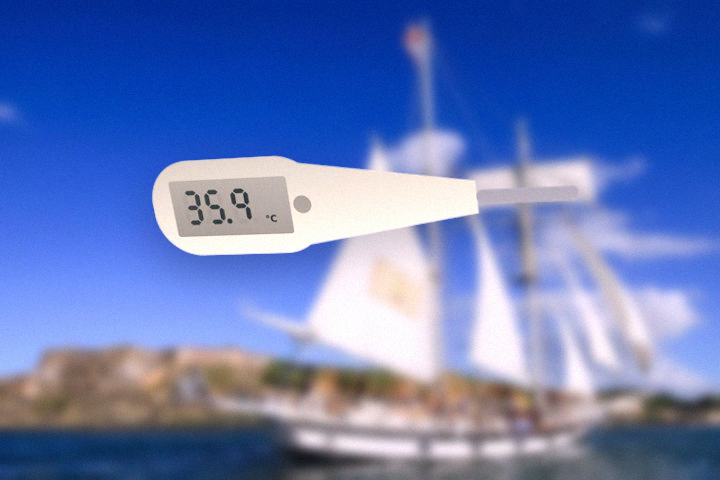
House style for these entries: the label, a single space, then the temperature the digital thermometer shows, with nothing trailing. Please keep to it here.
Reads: 35.9 °C
